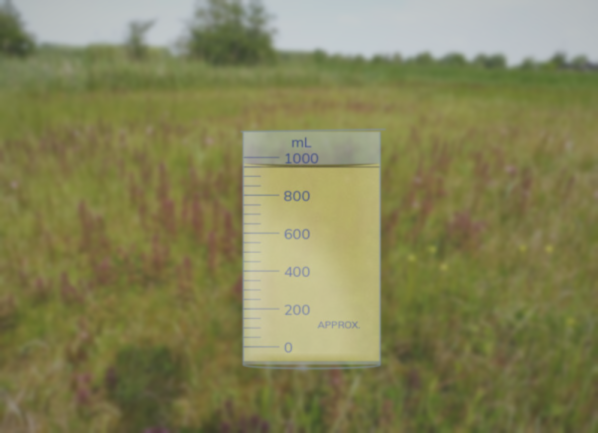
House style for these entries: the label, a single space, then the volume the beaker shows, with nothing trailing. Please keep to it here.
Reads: 950 mL
